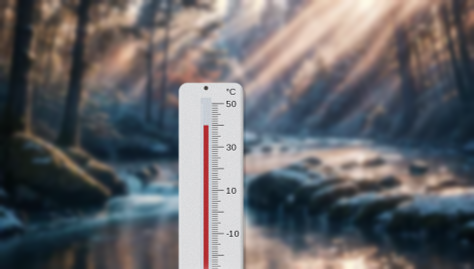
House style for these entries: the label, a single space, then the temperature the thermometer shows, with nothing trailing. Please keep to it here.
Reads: 40 °C
